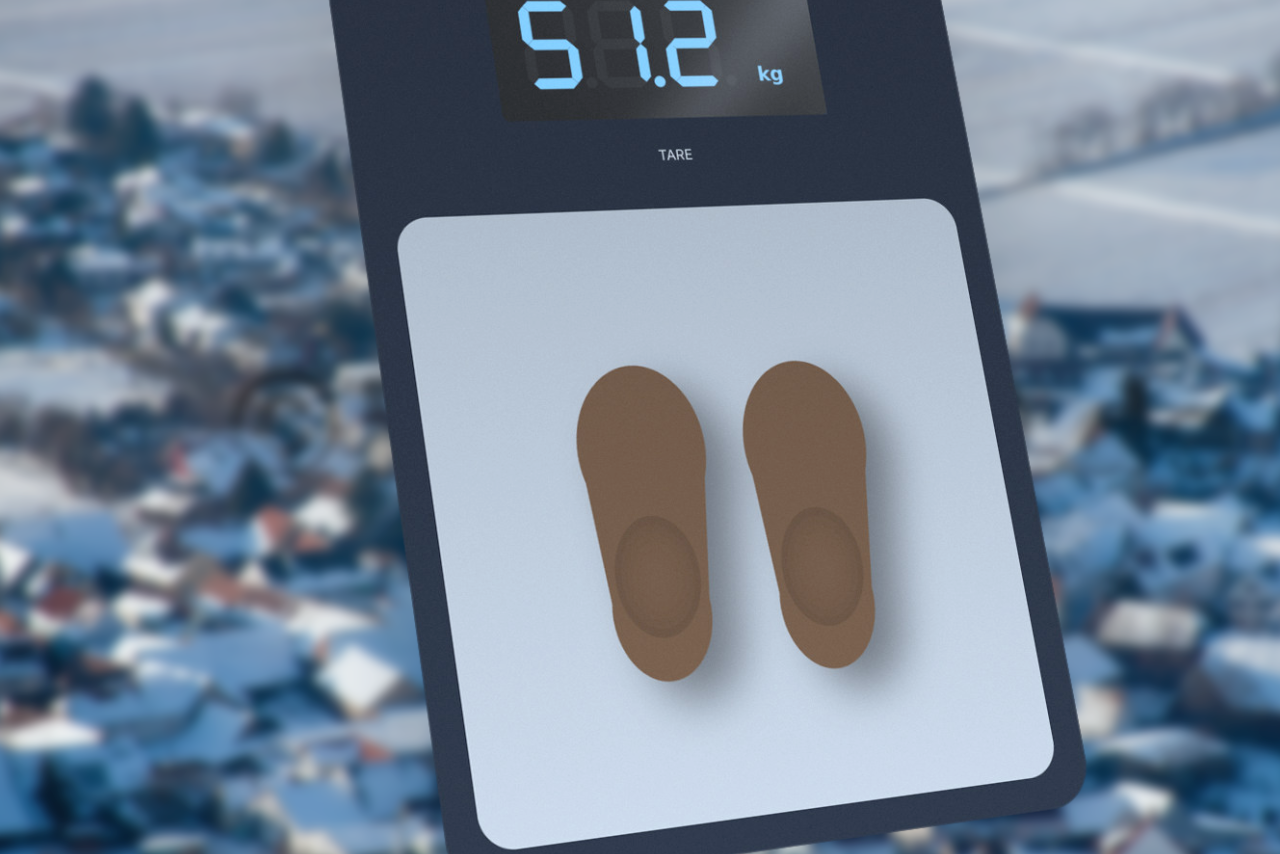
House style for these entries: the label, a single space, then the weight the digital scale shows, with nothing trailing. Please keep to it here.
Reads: 51.2 kg
